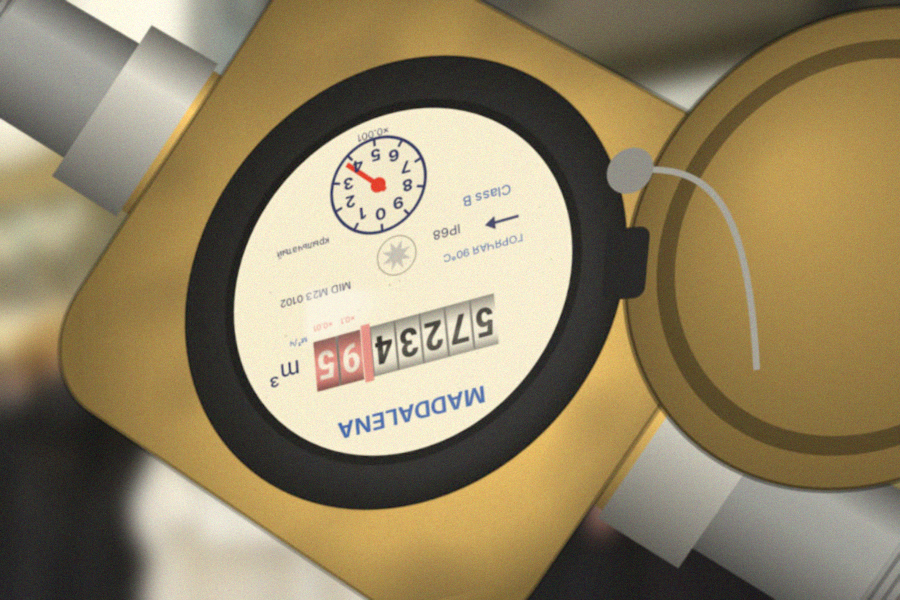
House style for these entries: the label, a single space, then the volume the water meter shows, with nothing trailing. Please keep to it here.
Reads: 57234.953 m³
